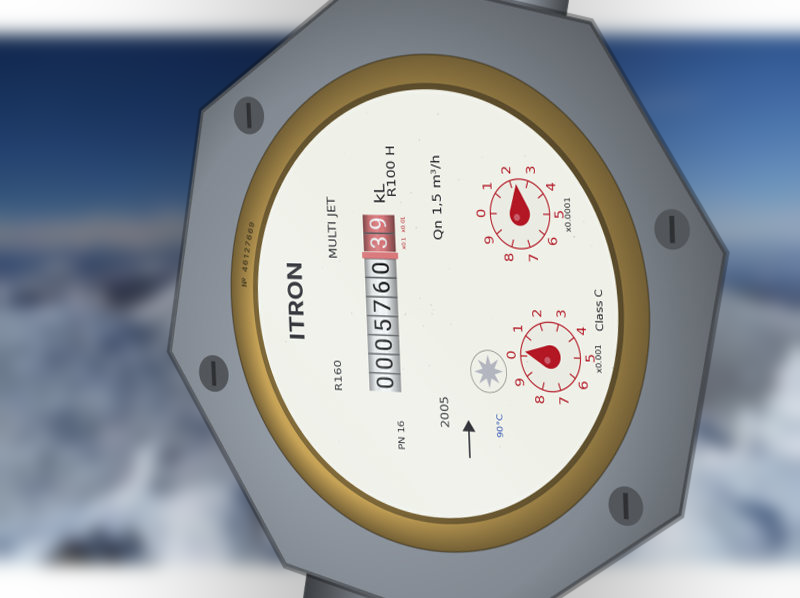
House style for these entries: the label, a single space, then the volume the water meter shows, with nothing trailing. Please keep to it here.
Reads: 5760.3902 kL
